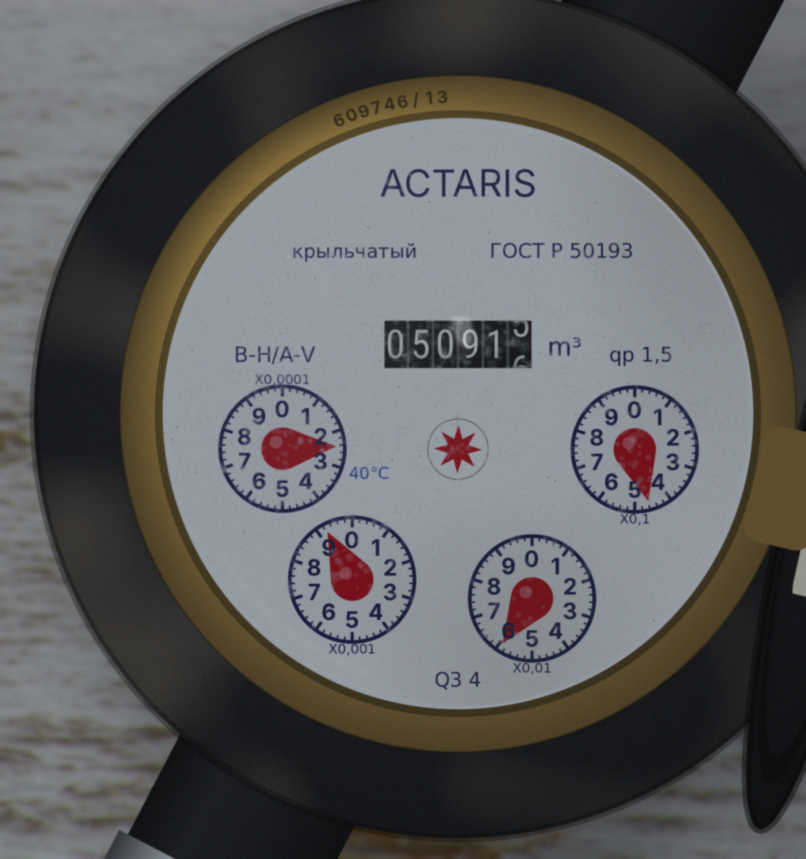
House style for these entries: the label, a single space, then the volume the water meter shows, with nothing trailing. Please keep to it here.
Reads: 50915.4592 m³
